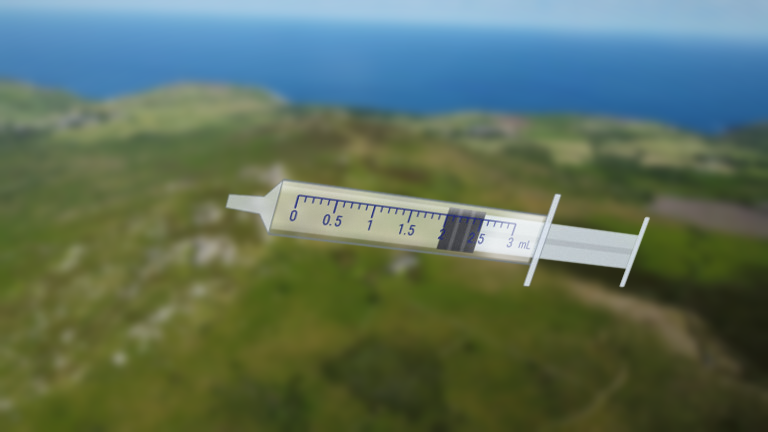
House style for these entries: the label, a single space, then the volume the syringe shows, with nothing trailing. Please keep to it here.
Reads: 2 mL
